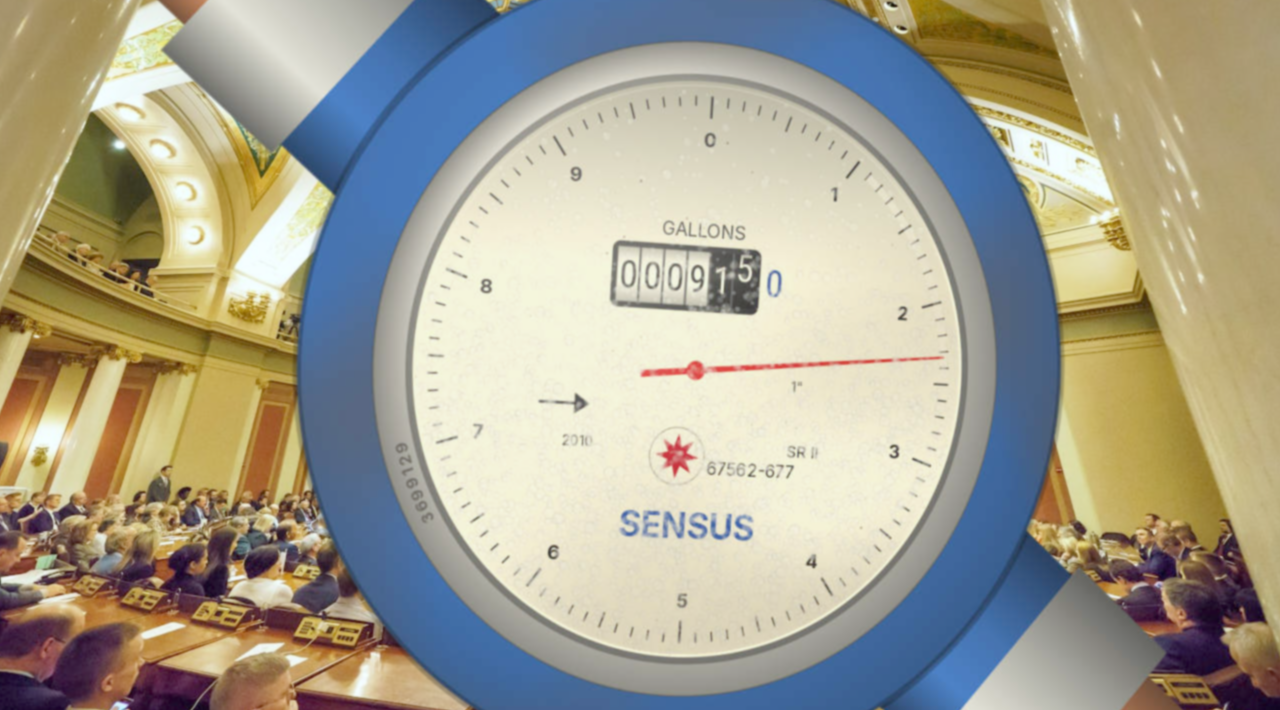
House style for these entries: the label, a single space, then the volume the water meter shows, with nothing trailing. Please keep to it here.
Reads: 9152.3 gal
